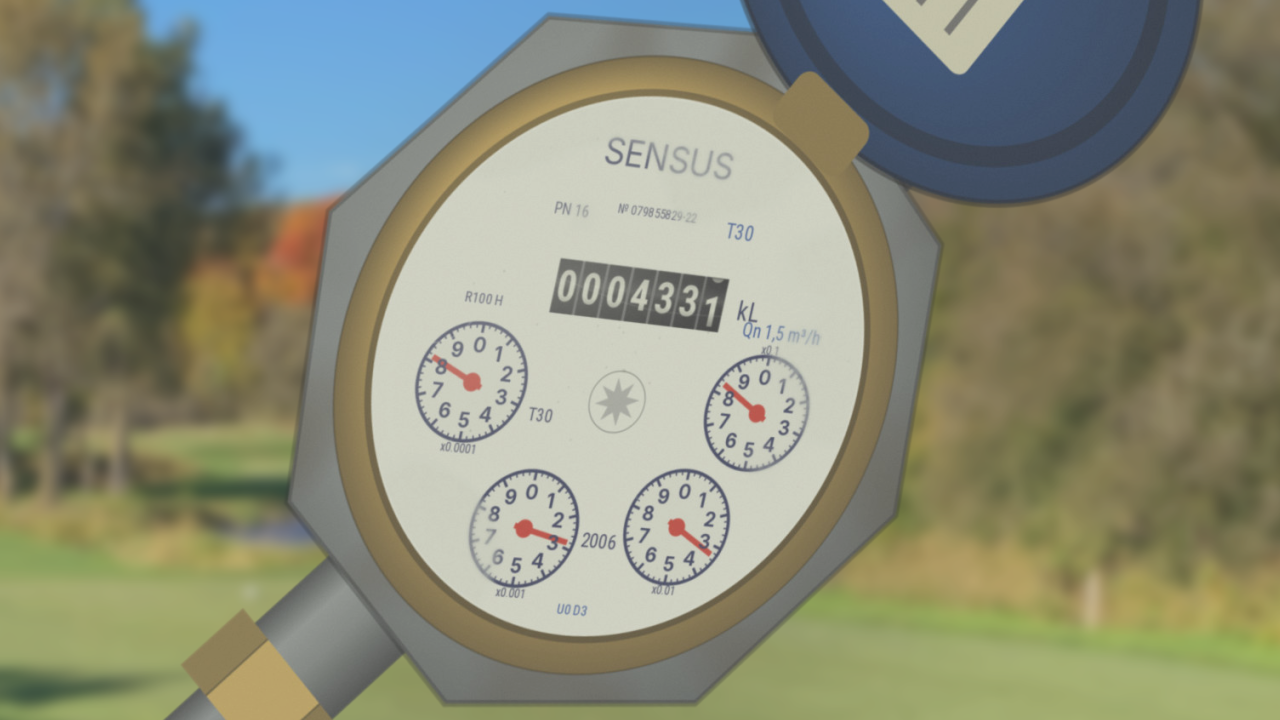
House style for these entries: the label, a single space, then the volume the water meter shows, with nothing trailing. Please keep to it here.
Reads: 4330.8328 kL
